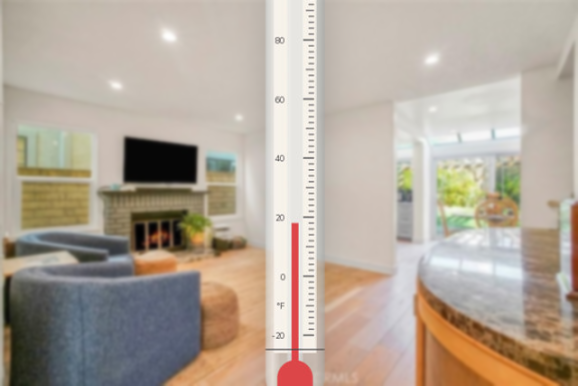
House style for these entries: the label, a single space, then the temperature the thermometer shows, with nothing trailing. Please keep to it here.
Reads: 18 °F
